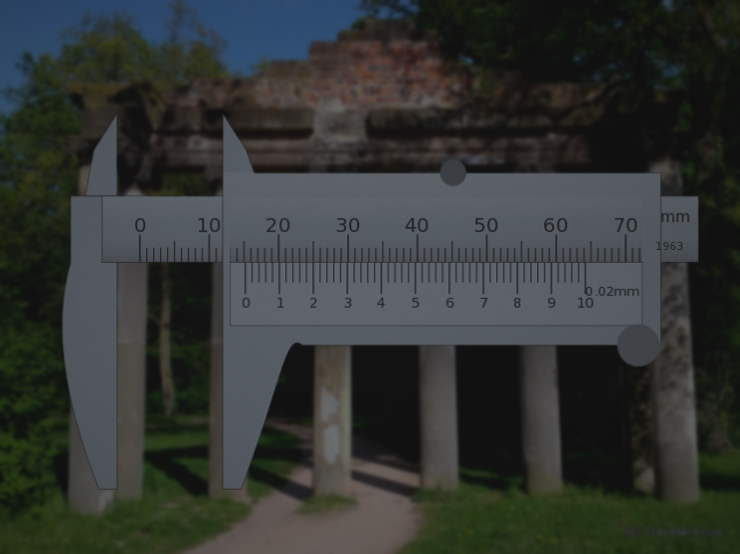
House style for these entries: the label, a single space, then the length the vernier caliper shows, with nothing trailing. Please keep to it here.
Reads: 15.2 mm
